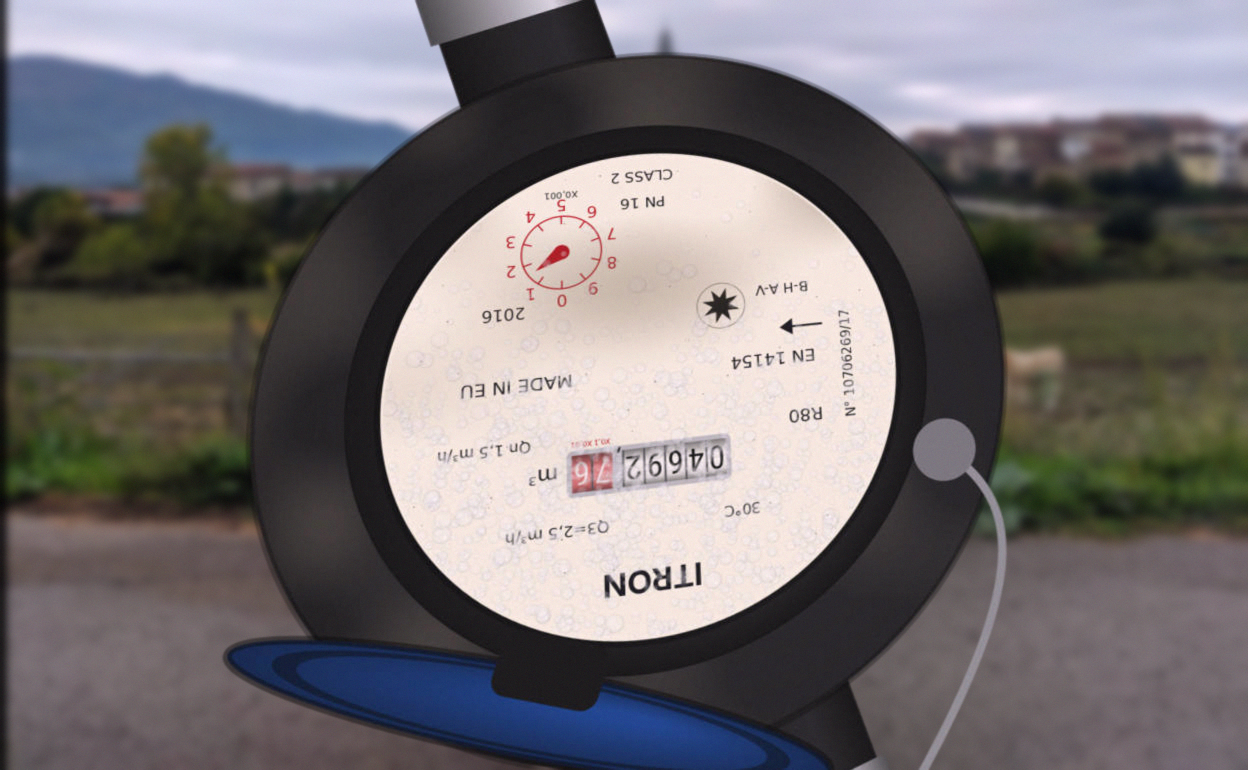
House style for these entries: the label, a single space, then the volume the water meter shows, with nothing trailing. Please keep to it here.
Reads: 4692.761 m³
